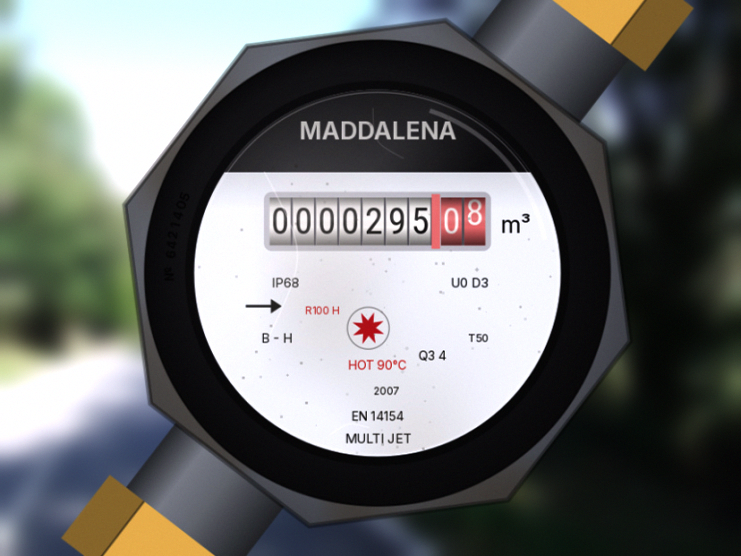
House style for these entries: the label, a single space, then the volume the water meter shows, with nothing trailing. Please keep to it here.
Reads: 295.08 m³
